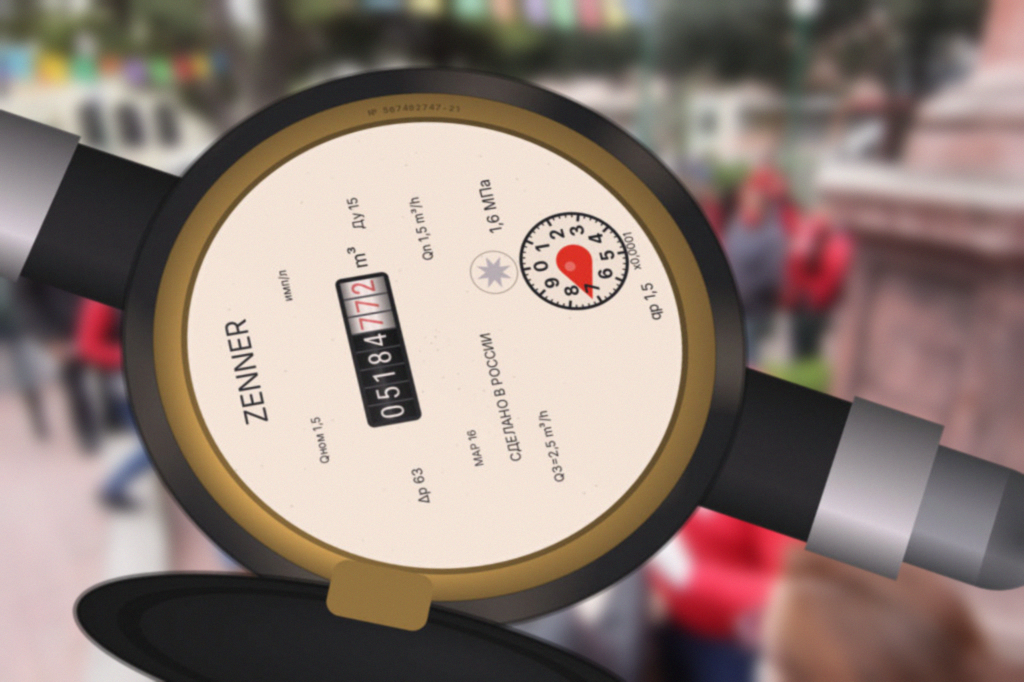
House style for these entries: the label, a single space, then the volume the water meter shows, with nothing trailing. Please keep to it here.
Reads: 5184.7727 m³
